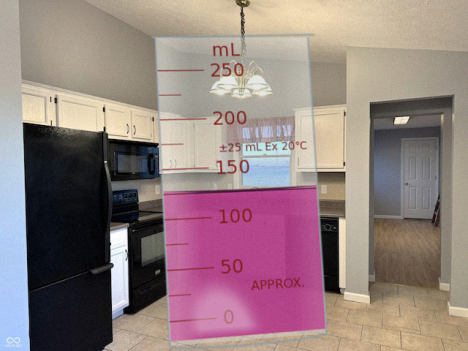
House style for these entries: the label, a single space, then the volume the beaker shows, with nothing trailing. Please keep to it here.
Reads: 125 mL
